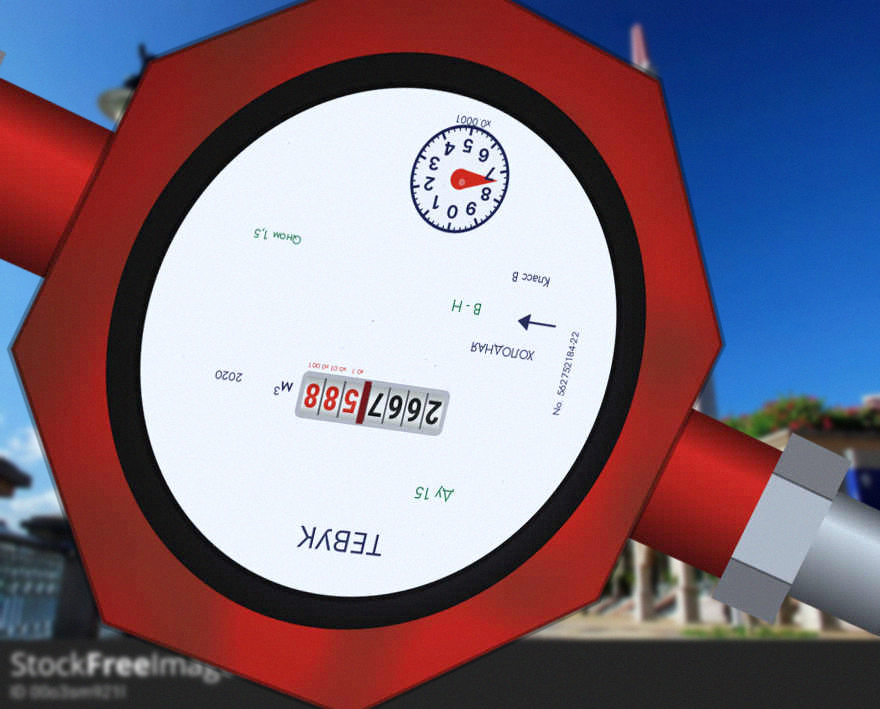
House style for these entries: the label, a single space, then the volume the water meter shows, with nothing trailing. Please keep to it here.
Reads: 2667.5887 m³
